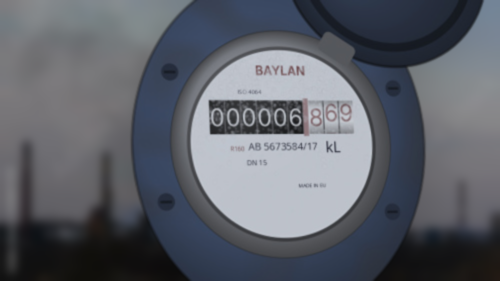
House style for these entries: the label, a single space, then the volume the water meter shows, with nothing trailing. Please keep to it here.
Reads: 6.869 kL
